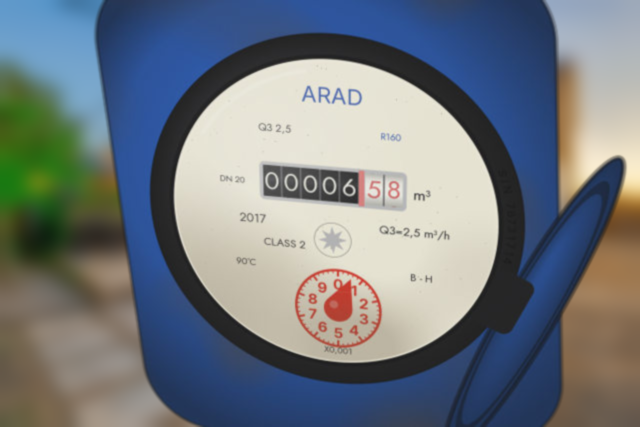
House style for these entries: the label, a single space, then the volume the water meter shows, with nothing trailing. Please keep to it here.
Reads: 6.580 m³
